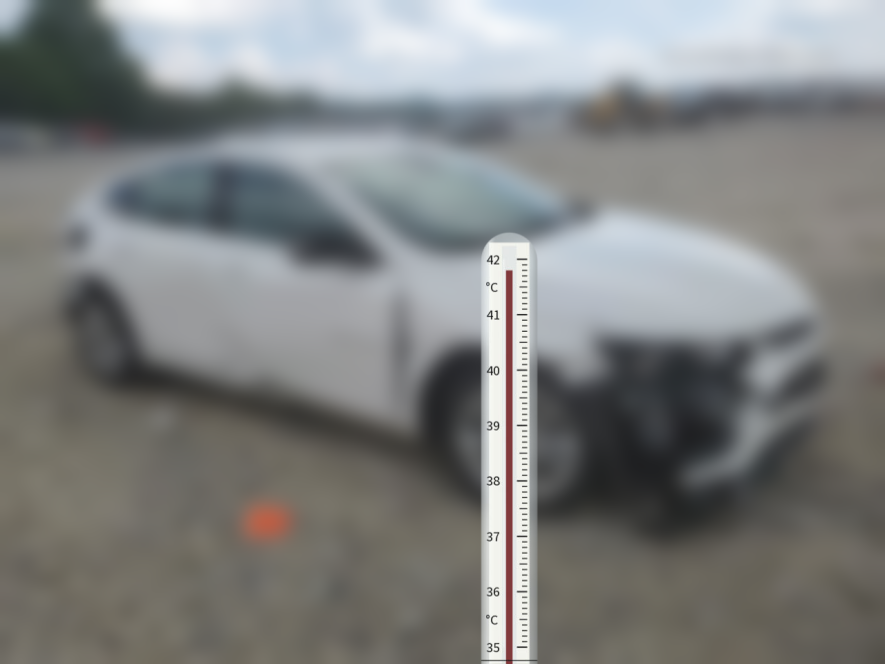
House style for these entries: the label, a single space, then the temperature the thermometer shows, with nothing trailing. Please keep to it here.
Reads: 41.8 °C
